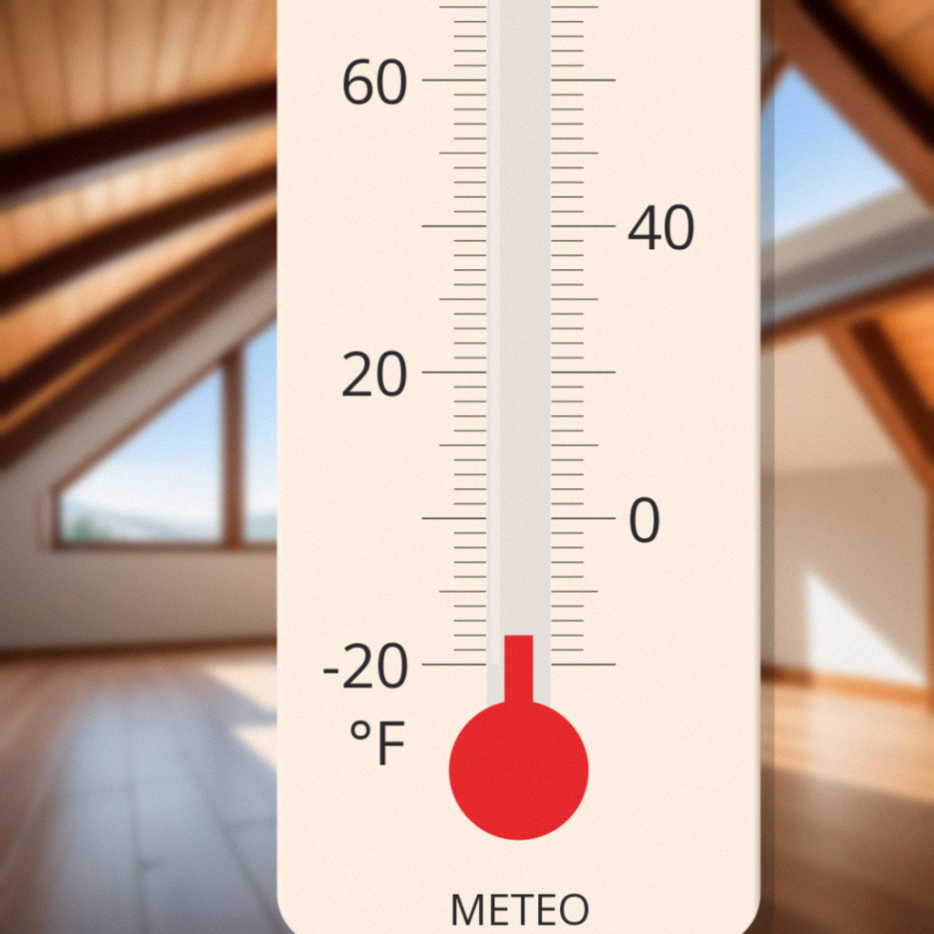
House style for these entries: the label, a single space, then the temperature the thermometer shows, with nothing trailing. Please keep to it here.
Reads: -16 °F
